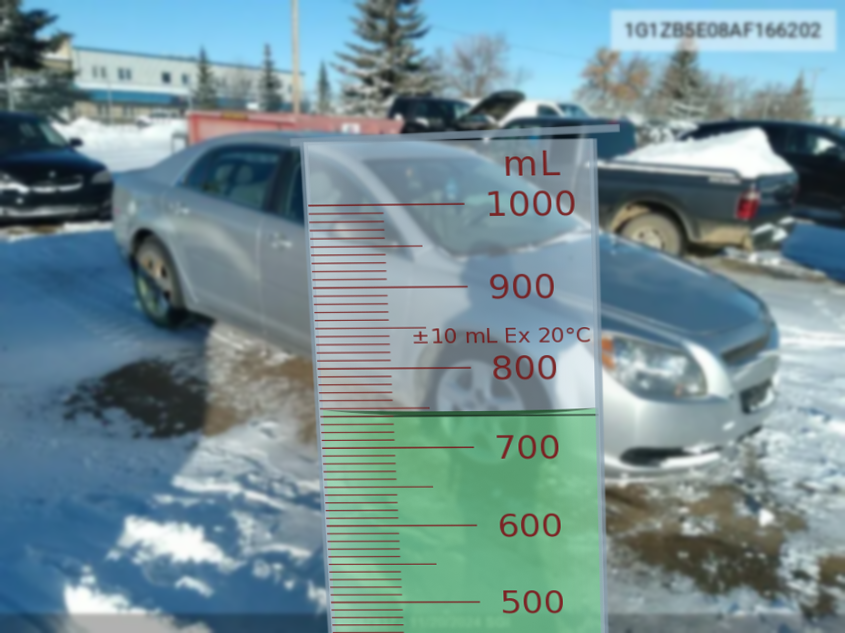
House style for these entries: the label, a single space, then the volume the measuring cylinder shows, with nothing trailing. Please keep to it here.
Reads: 740 mL
